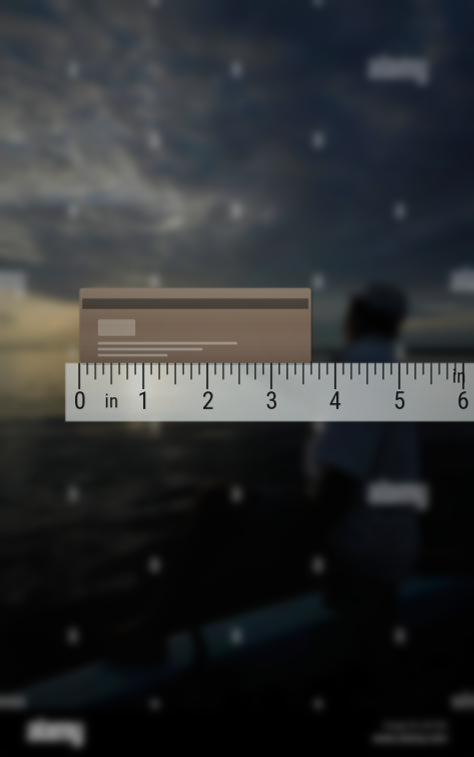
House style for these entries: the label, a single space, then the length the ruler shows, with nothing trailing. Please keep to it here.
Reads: 3.625 in
